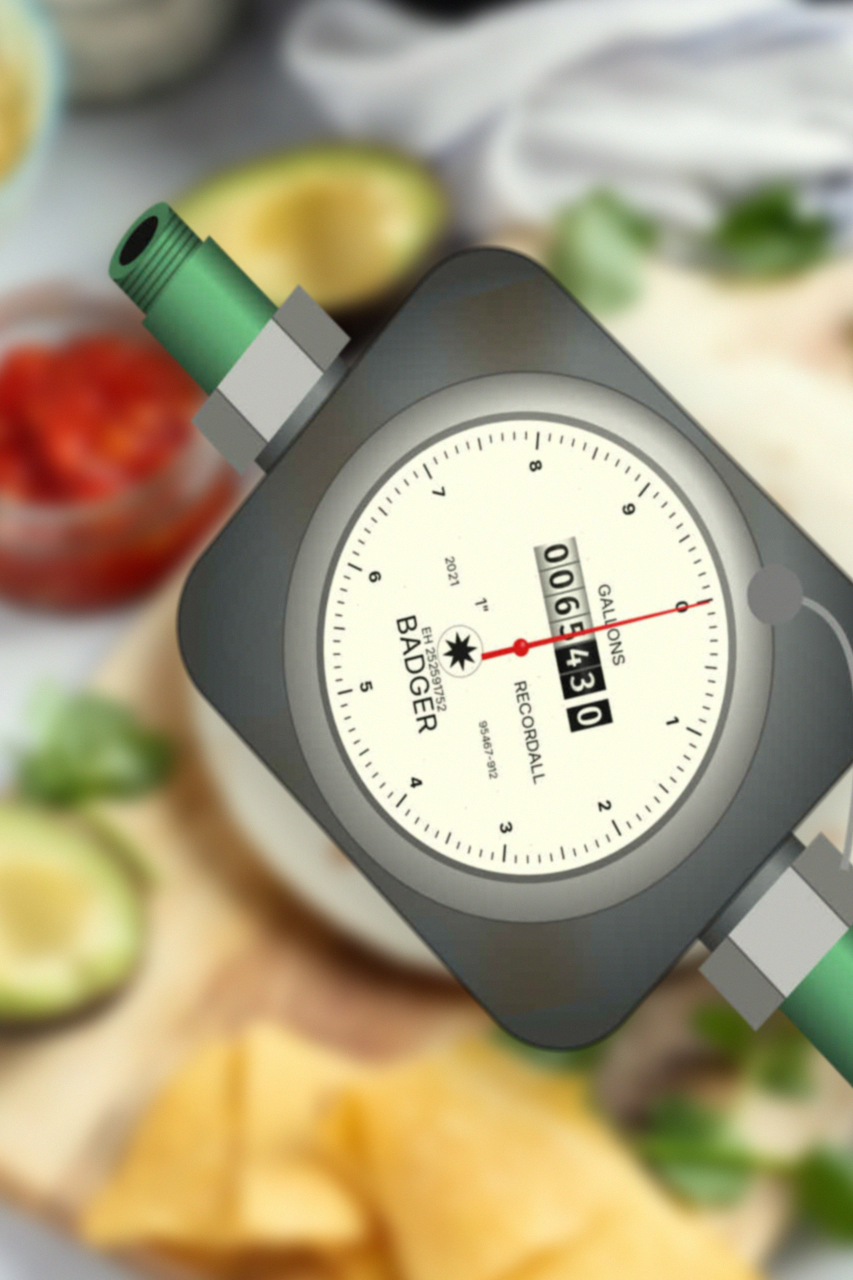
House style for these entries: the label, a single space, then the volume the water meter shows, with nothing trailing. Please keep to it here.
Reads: 65430.0 gal
